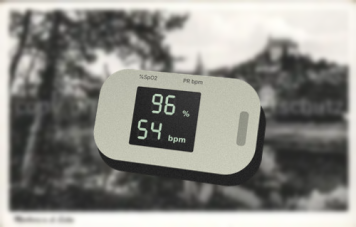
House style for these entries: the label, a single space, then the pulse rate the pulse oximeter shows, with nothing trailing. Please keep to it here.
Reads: 54 bpm
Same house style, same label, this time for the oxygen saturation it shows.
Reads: 96 %
